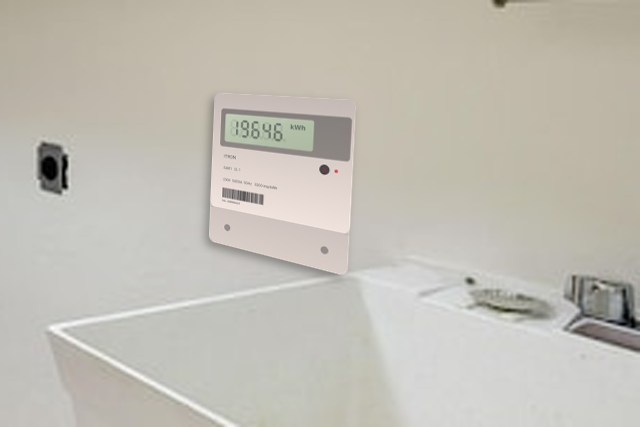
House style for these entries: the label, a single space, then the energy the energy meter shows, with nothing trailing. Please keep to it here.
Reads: 19646 kWh
